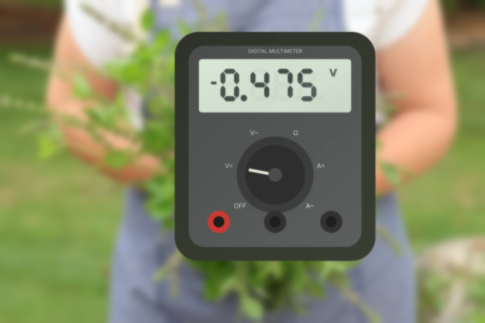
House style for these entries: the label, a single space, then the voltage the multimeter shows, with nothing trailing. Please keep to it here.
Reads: -0.475 V
